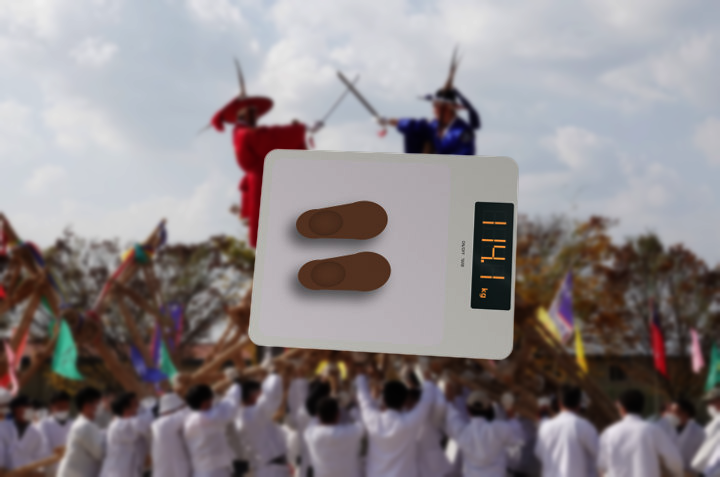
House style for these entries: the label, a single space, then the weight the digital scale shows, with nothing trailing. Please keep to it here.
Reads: 114.1 kg
